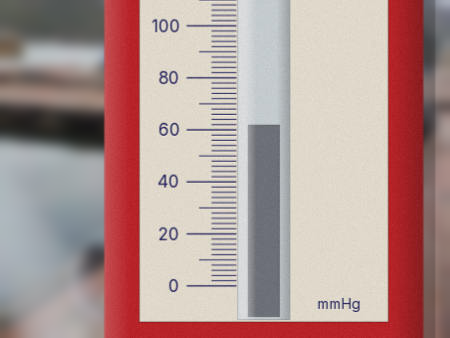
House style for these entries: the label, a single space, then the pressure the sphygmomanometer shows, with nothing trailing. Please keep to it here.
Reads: 62 mmHg
